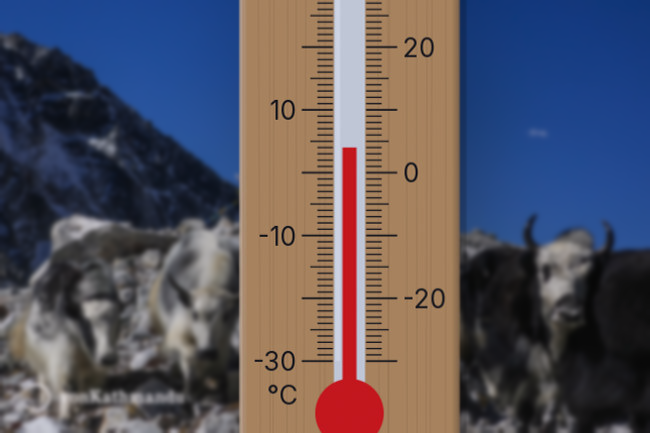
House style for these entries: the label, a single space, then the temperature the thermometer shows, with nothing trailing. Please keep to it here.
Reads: 4 °C
